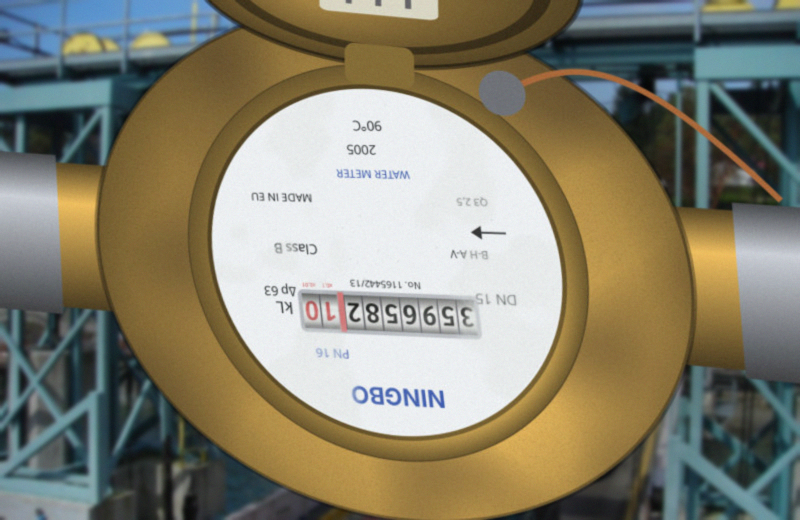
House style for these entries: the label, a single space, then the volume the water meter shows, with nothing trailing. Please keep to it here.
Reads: 3596582.10 kL
